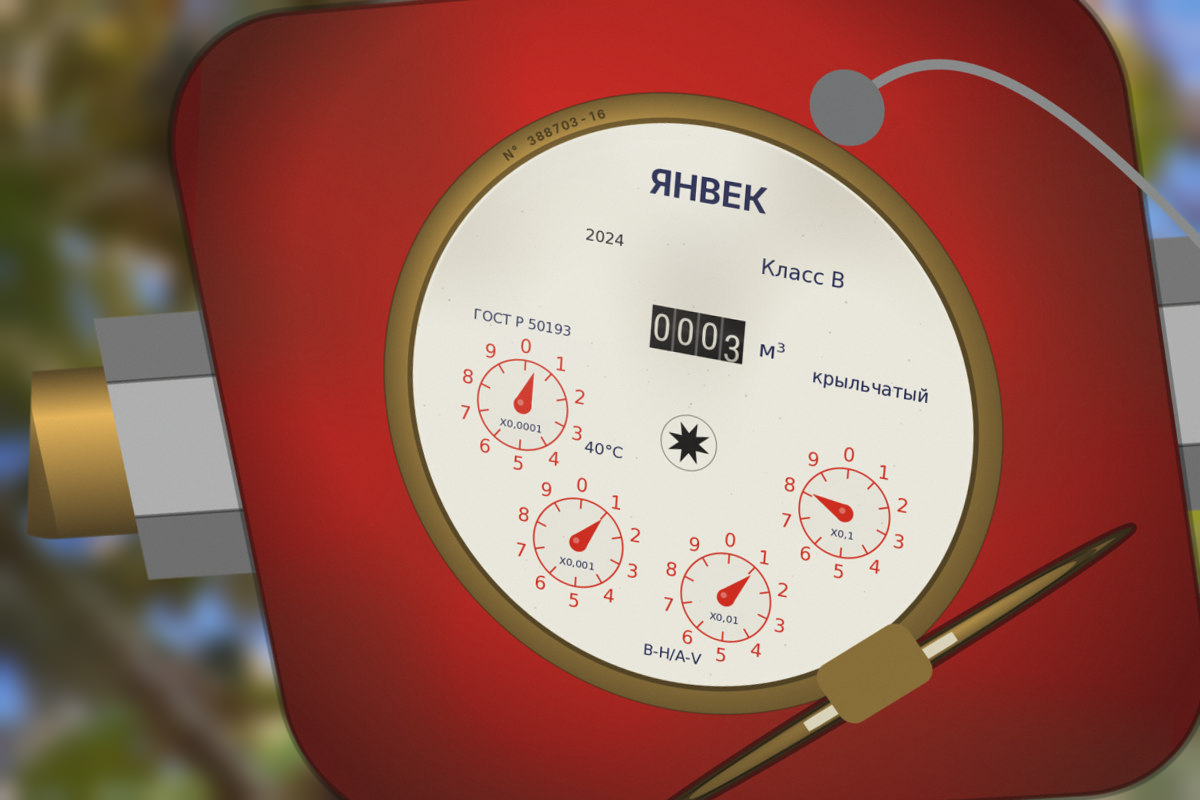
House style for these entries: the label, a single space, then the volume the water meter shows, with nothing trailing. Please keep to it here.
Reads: 2.8110 m³
